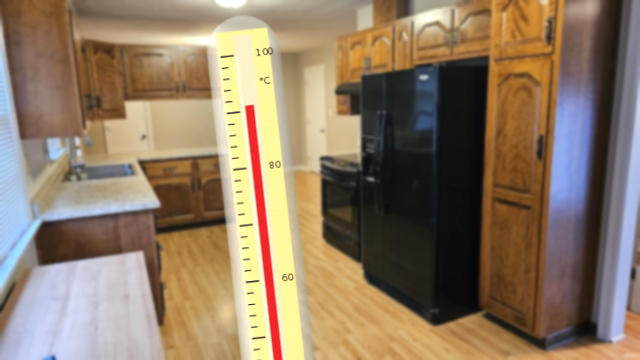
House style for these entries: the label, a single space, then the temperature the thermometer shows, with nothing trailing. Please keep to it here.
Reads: 91 °C
